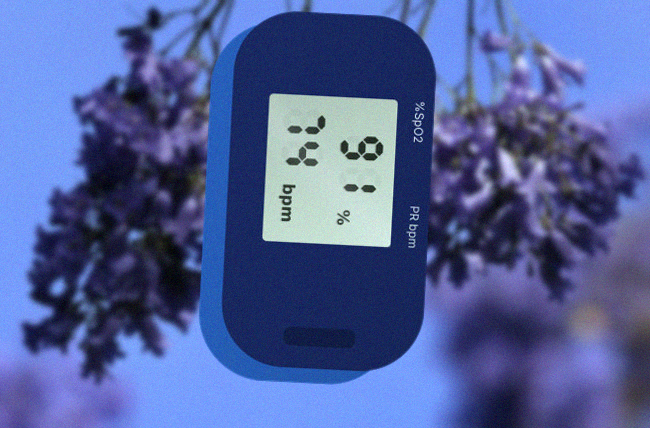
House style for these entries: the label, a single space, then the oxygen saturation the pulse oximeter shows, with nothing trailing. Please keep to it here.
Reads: 91 %
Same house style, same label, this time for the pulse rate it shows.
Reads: 74 bpm
